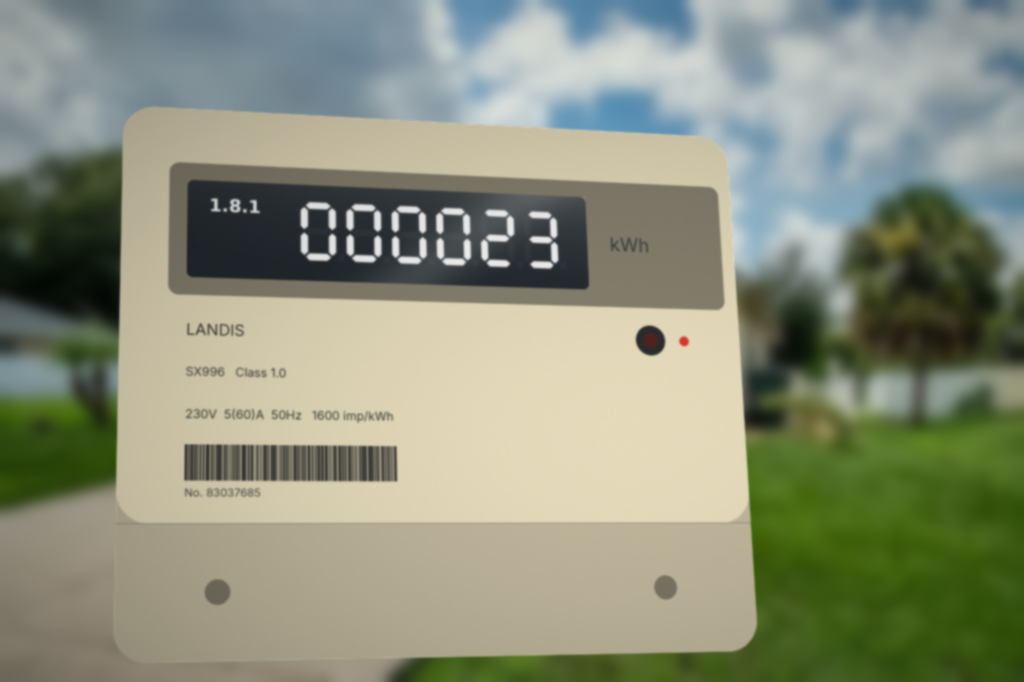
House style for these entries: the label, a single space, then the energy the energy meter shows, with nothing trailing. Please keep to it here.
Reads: 23 kWh
